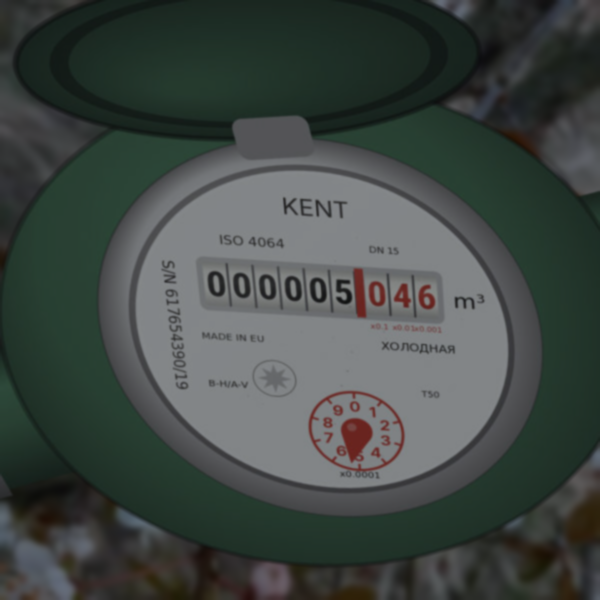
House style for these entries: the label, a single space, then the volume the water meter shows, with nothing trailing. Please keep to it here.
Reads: 5.0465 m³
